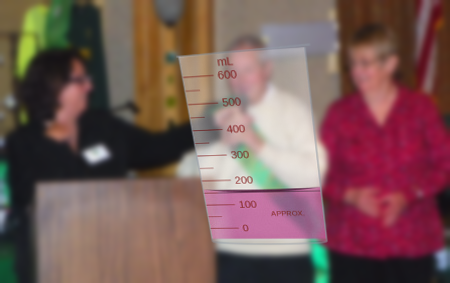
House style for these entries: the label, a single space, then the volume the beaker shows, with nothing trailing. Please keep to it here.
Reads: 150 mL
